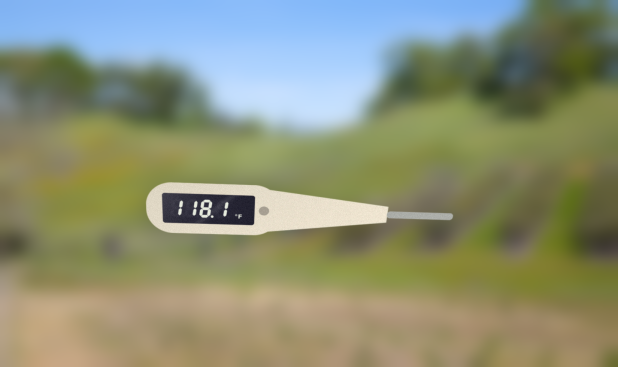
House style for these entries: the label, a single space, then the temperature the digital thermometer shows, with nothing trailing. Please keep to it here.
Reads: 118.1 °F
